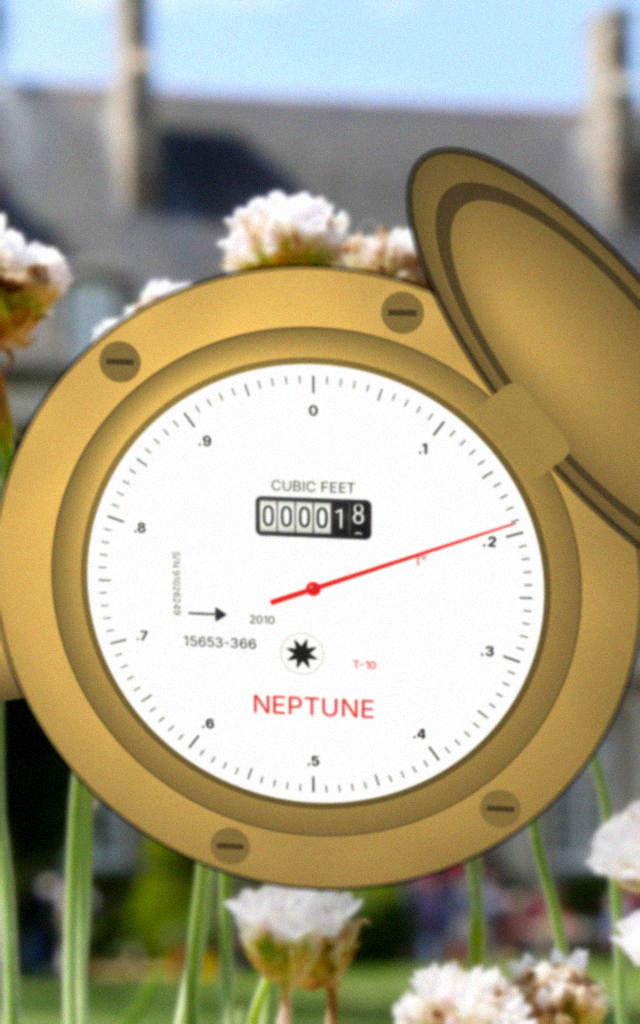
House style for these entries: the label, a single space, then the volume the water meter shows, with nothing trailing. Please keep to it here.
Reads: 18.19 ft³
